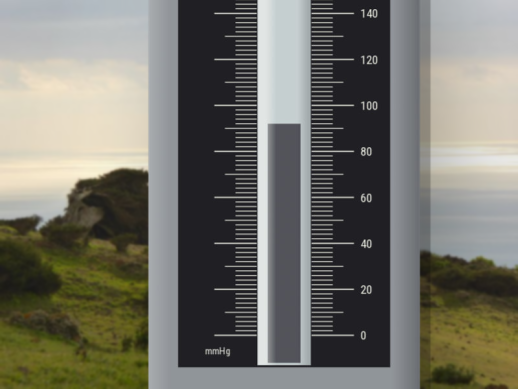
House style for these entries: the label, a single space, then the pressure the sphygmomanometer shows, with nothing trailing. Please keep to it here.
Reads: 92 mmHg
